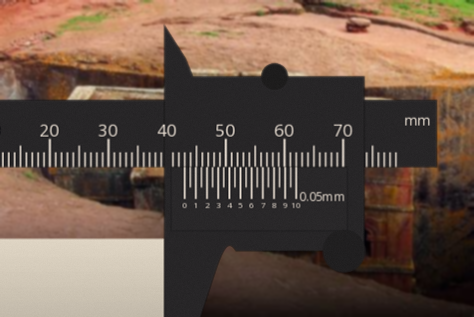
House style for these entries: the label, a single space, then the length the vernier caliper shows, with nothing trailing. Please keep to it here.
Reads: 43.0 mm
